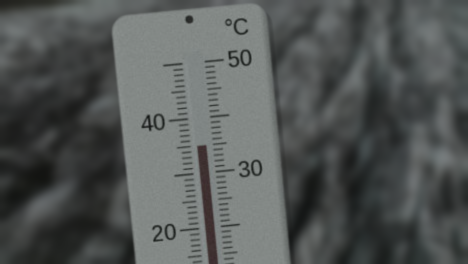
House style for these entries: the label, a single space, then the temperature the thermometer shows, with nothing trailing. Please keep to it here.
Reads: 35 °C
